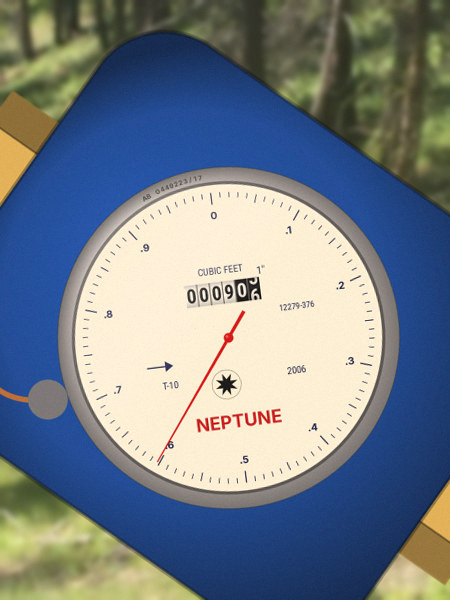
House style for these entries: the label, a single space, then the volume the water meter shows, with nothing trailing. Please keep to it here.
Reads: 905.60 ft³
